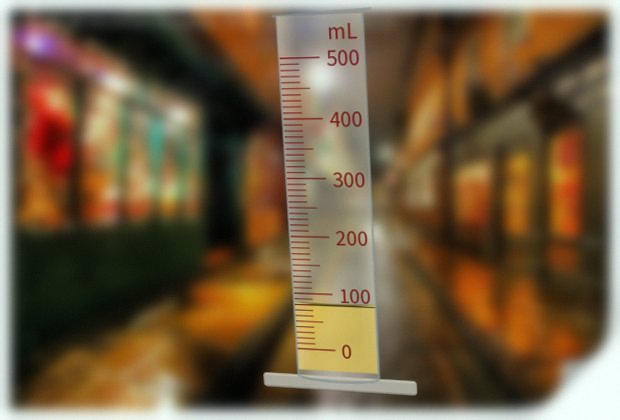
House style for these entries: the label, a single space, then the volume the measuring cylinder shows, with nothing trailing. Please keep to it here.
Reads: 80 mL
